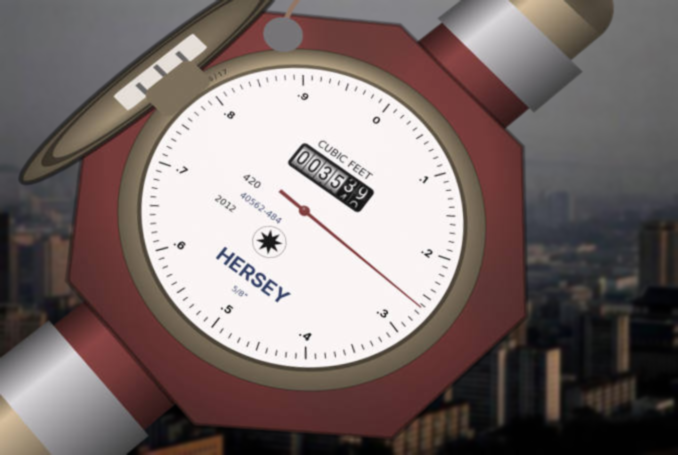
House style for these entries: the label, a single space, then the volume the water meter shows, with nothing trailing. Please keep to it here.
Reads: 3539.26 ft³
